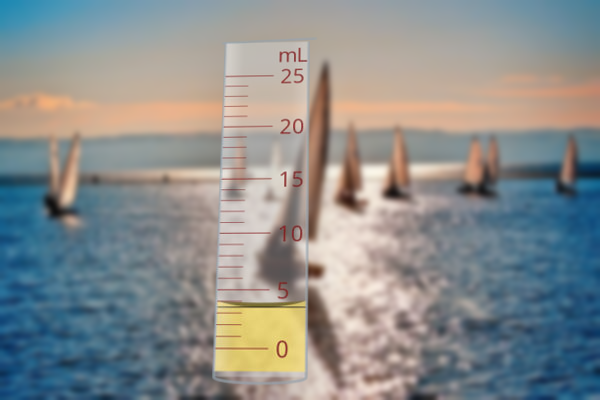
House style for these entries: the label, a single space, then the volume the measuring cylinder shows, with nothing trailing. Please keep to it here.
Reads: 3.5 mL
